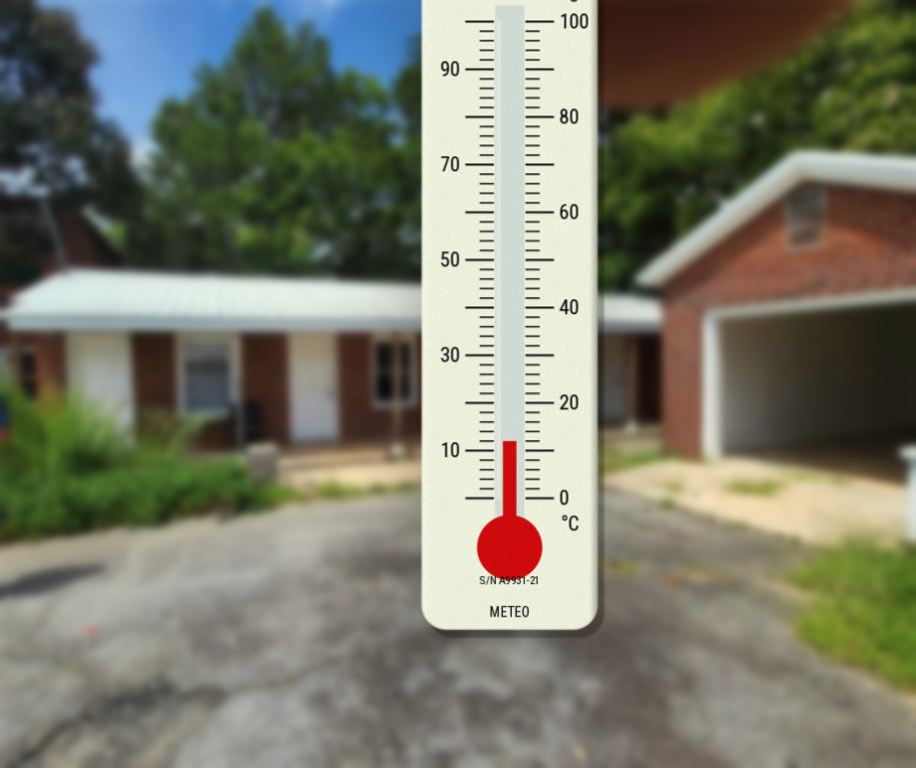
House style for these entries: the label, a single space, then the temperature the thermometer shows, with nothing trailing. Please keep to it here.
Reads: 12 °C
